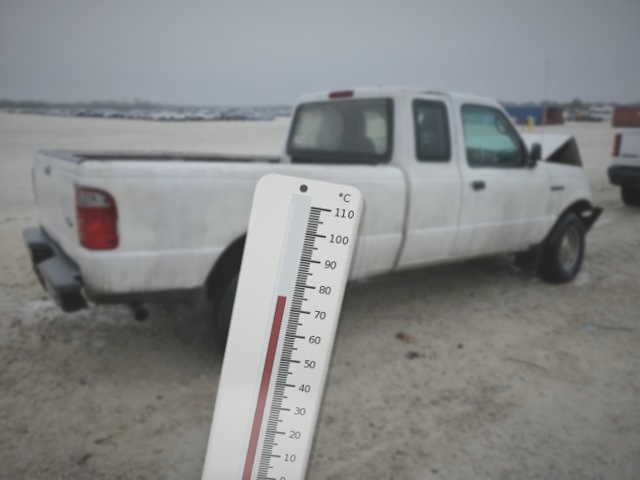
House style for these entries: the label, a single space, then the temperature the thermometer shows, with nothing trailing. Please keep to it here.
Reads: 75 °C
